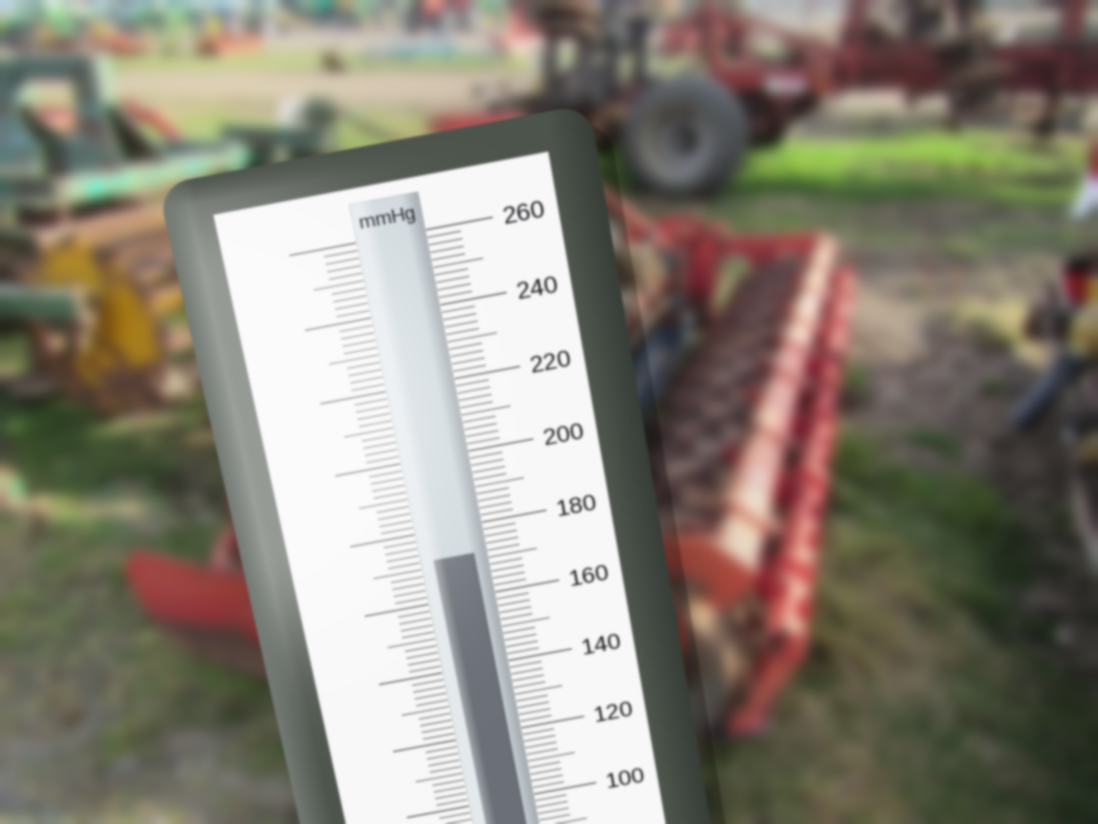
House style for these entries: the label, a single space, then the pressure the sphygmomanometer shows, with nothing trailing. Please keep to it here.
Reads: 172 mmHg
